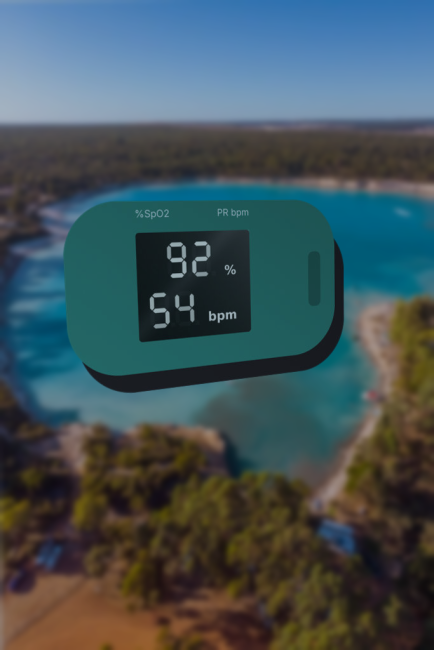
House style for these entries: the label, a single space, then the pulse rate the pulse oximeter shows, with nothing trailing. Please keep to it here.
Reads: 54 bpm
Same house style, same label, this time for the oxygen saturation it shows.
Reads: 92 %
